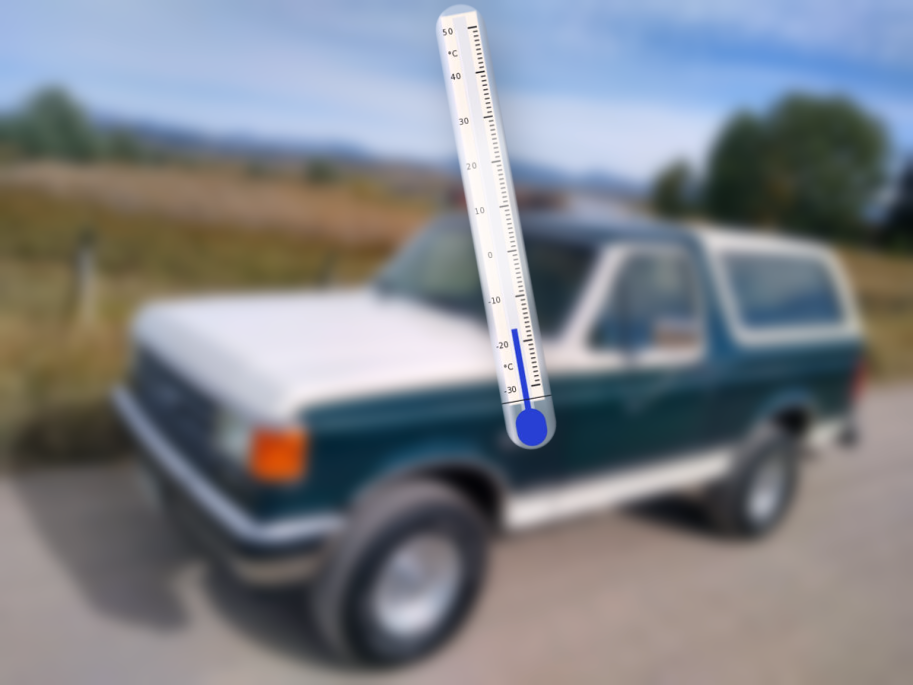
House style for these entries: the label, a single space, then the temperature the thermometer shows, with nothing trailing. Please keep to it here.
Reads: -17 °C
